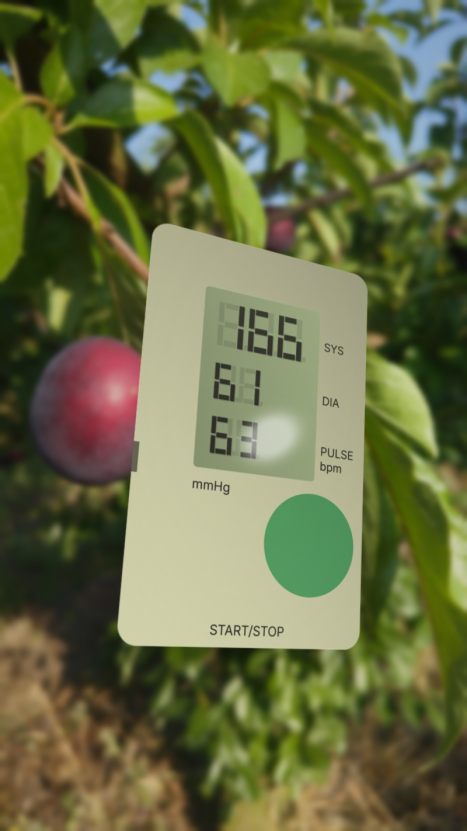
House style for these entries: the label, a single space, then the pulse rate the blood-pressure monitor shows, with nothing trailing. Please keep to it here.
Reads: 63 bpm
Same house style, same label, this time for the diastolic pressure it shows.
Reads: 61 mmHg
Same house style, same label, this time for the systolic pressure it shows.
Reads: 166 mmHg
